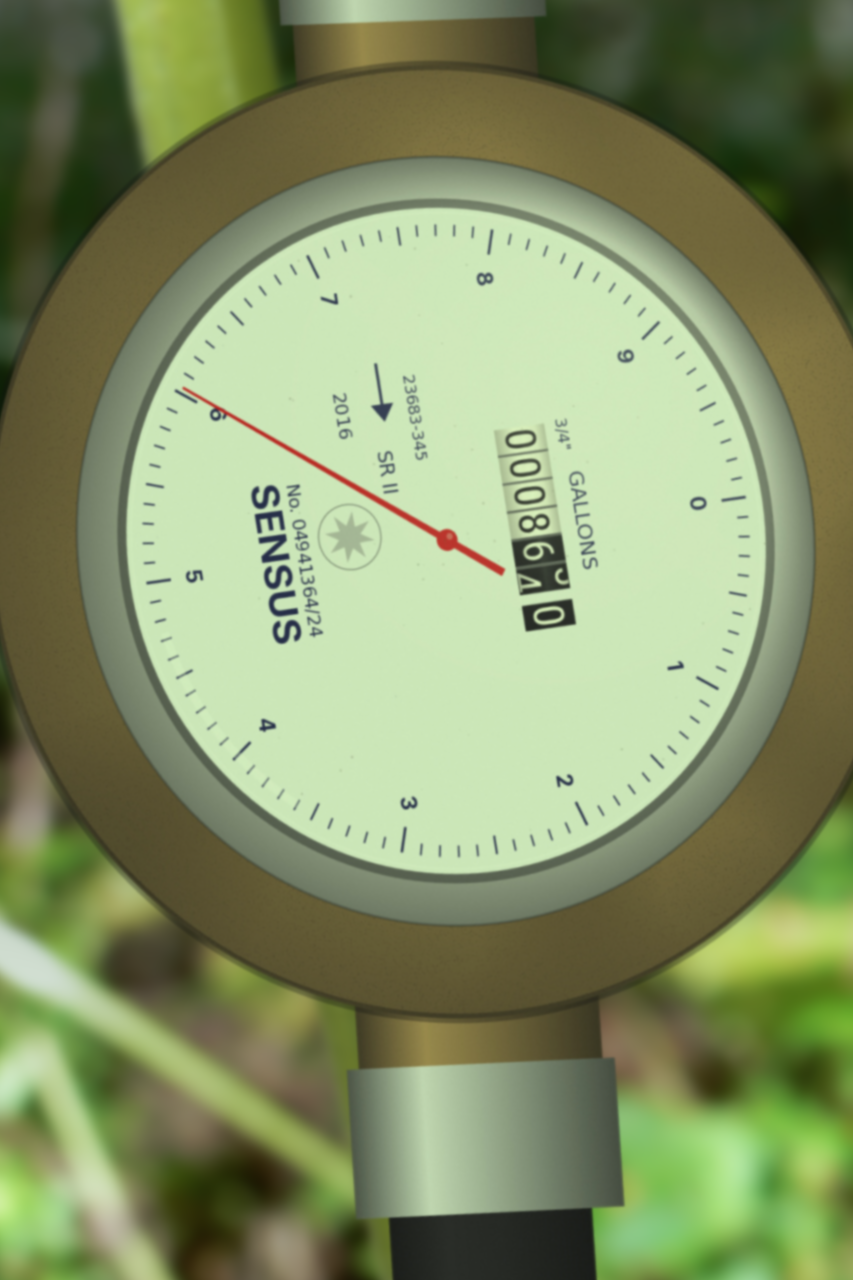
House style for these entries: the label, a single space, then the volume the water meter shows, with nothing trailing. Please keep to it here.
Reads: 8636.0 gal
